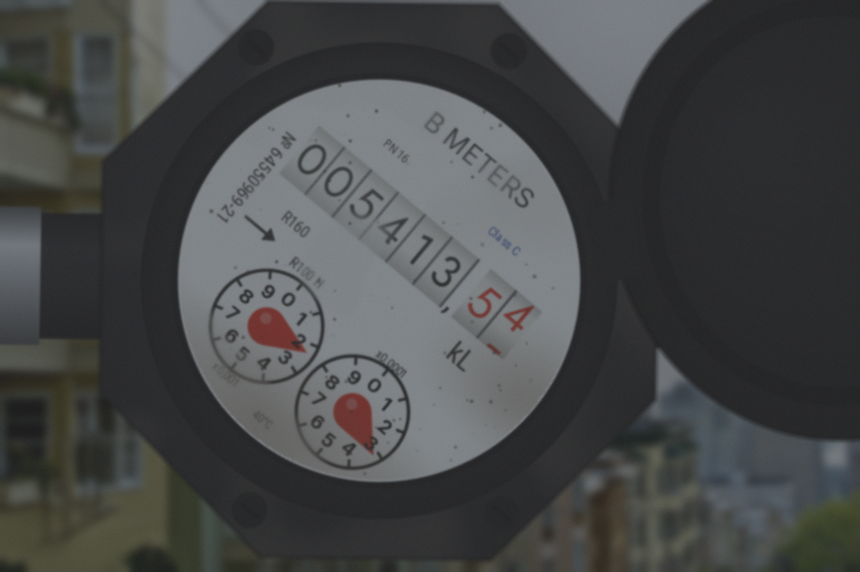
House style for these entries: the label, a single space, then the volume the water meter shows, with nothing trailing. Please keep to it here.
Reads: 5413.5423 kL
